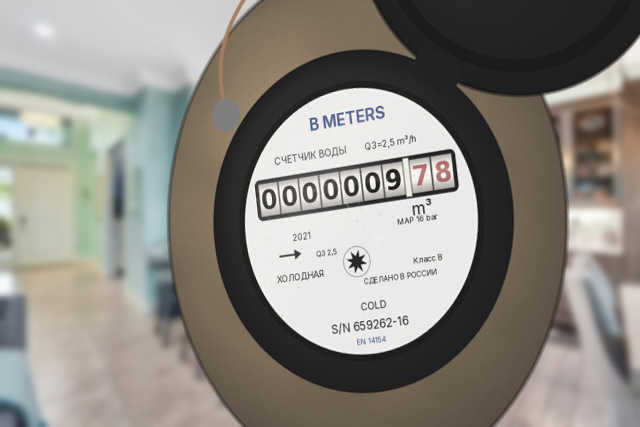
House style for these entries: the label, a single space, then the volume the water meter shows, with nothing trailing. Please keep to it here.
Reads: 9.78 m³
